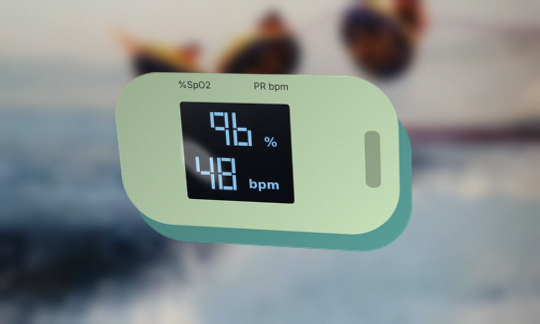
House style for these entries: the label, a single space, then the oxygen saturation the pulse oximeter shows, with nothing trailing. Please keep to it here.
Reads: 96 %
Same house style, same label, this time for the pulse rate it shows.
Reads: 48 bpm
